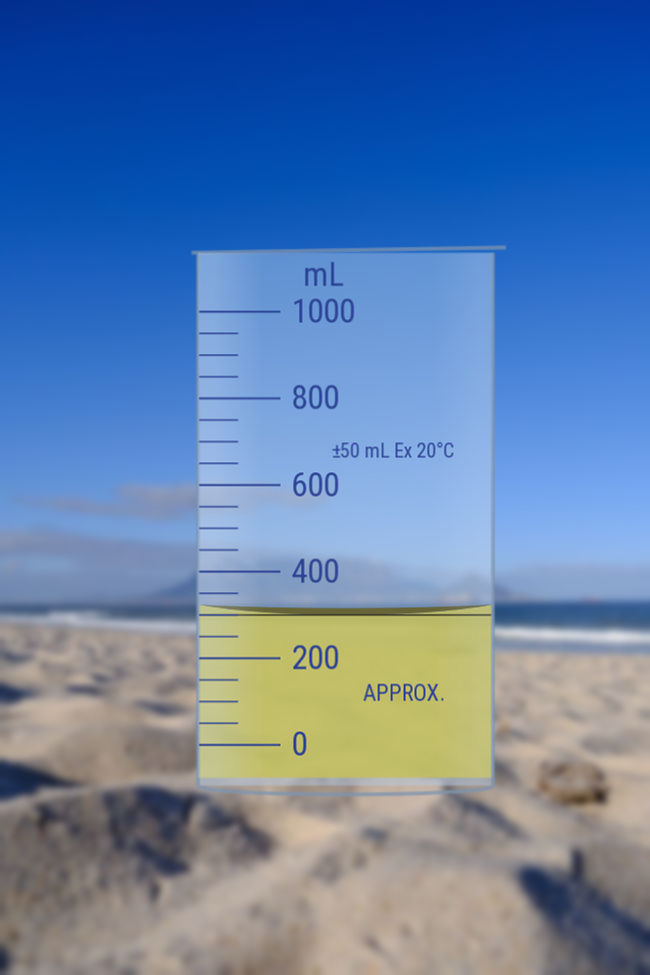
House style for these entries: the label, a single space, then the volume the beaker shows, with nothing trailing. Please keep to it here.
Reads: 300 mL
